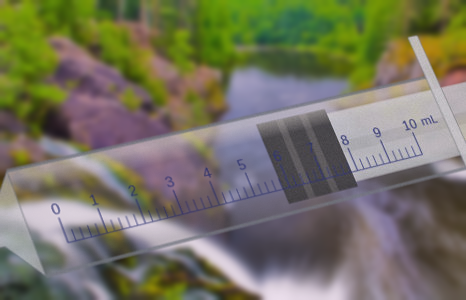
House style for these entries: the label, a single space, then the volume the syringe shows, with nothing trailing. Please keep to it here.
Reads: 5.8 mL
